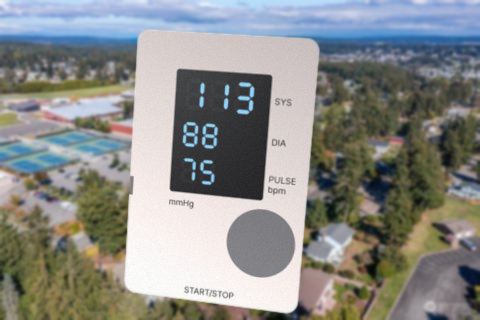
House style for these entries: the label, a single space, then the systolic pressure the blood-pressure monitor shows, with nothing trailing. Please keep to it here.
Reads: 113 mmHg
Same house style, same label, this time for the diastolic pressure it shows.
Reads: 88 mmHg
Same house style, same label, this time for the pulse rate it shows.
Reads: 75 bpm
